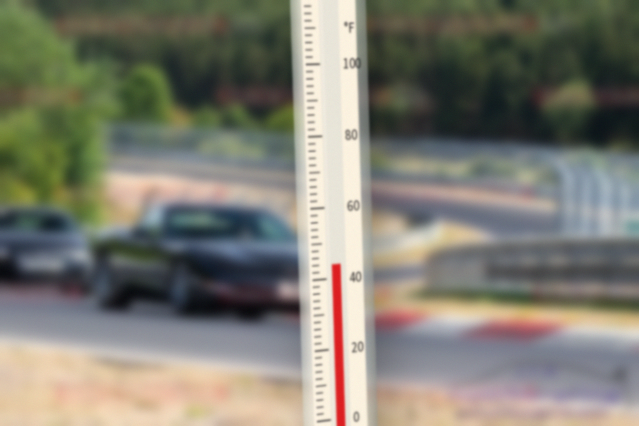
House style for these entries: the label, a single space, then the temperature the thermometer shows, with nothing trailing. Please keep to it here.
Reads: 44 °F
